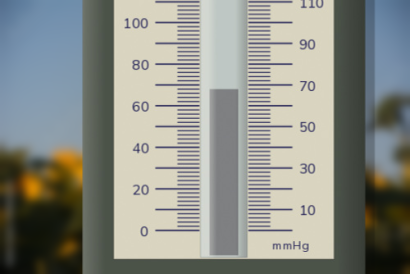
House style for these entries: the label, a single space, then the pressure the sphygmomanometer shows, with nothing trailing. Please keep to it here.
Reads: 68 mmHg
